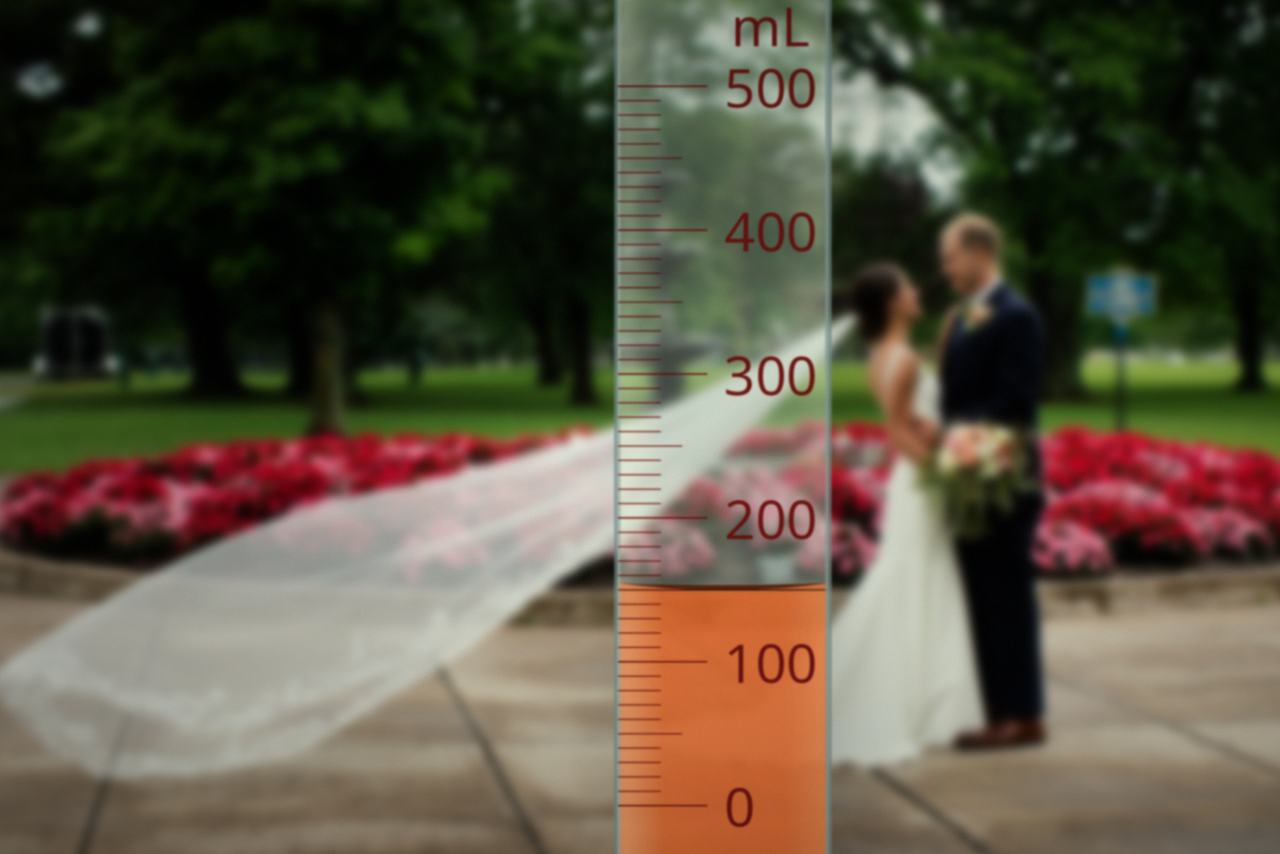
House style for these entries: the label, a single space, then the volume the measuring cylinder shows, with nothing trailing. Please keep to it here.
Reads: 150 mL
